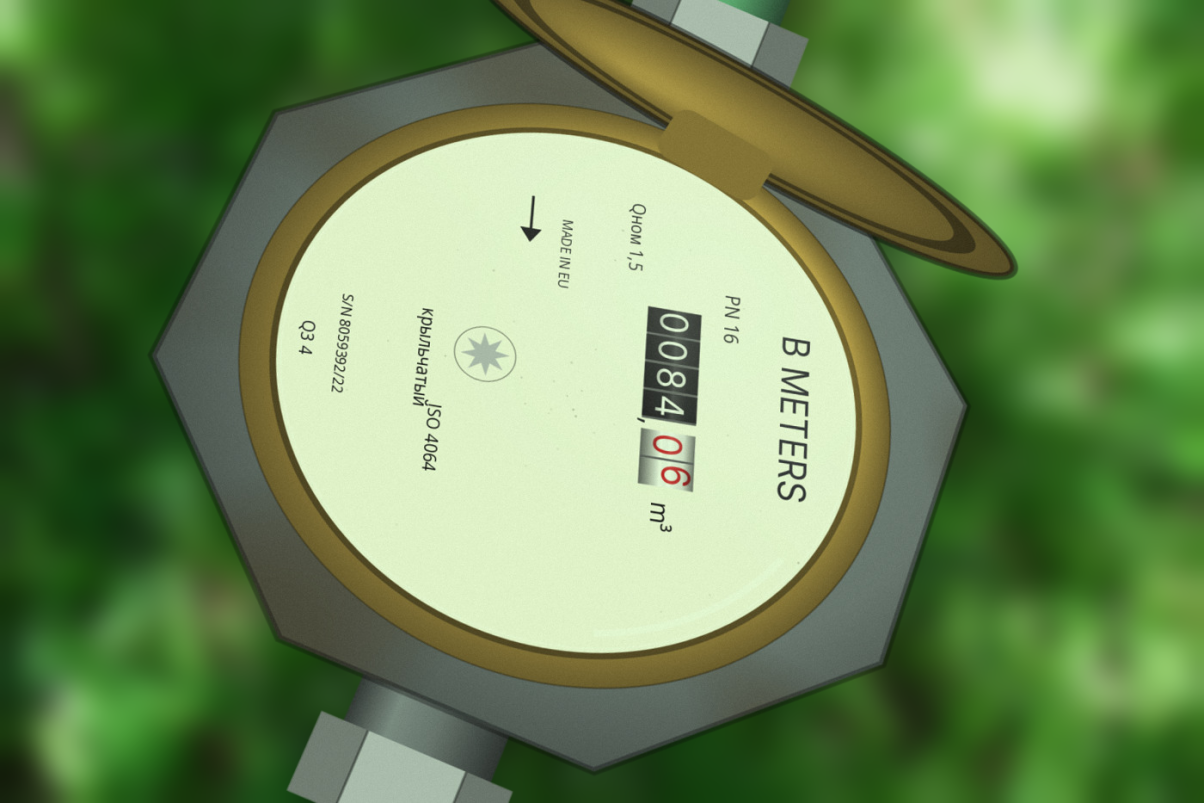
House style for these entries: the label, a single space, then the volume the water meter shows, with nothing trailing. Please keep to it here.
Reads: 84.06 m³
